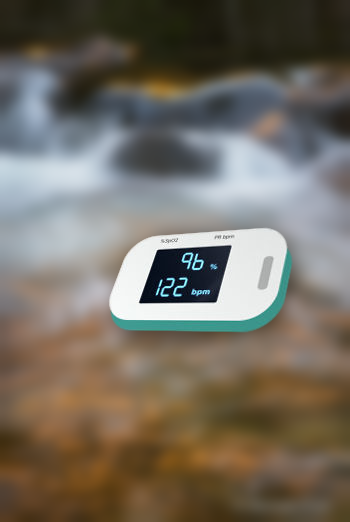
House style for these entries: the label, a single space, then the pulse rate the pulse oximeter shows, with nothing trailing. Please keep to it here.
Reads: 122 bpm
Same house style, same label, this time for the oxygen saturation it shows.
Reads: 96 %
